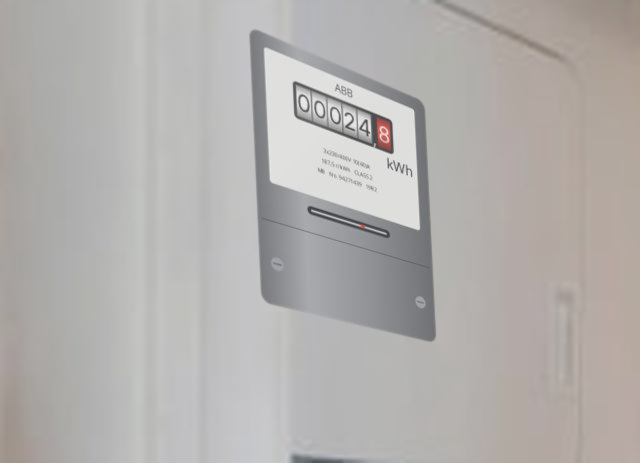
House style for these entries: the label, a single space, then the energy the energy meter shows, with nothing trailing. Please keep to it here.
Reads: 24.8 kWh
